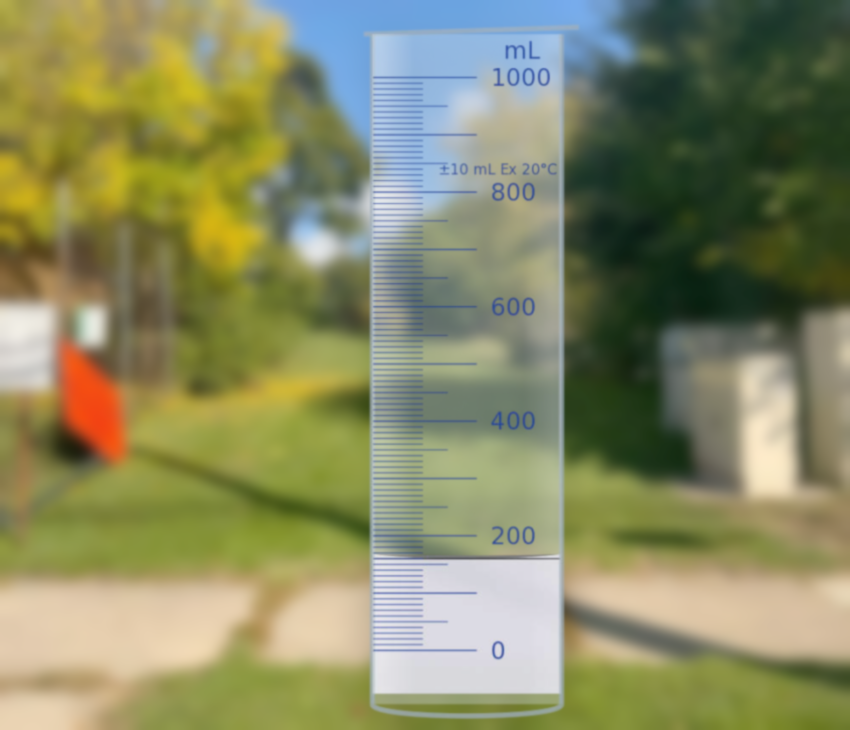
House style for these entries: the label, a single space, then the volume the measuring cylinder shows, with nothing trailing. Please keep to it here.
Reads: 160 mL
